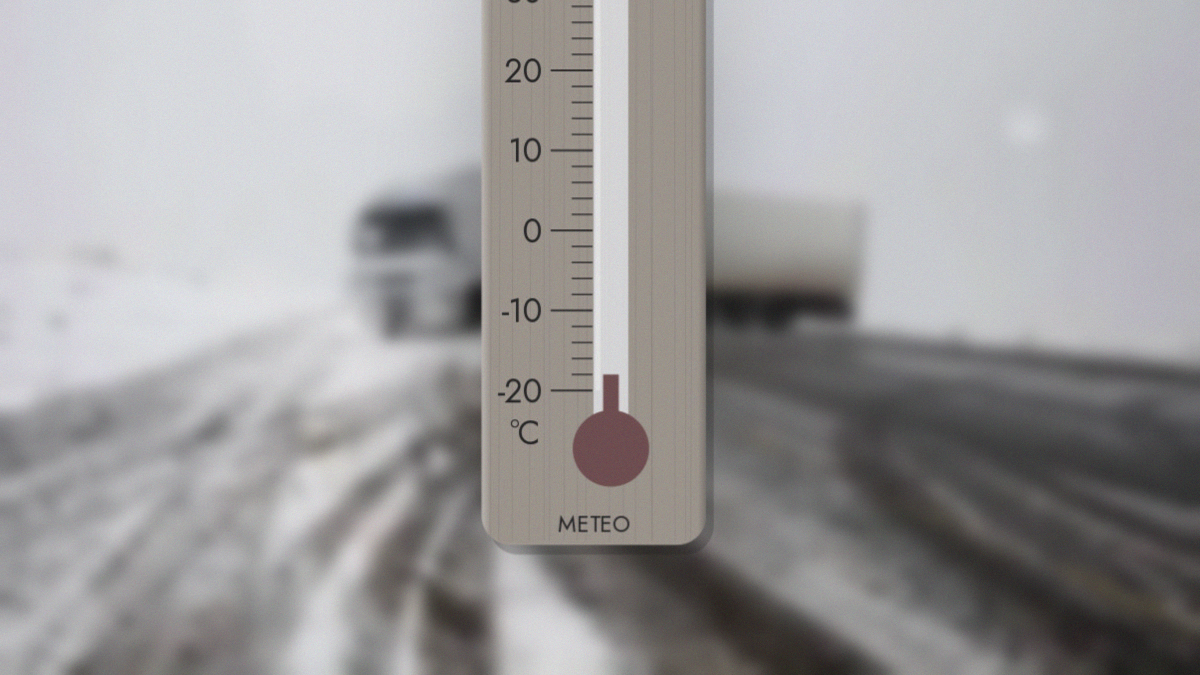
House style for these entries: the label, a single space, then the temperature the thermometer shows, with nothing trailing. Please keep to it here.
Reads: -18 °C
